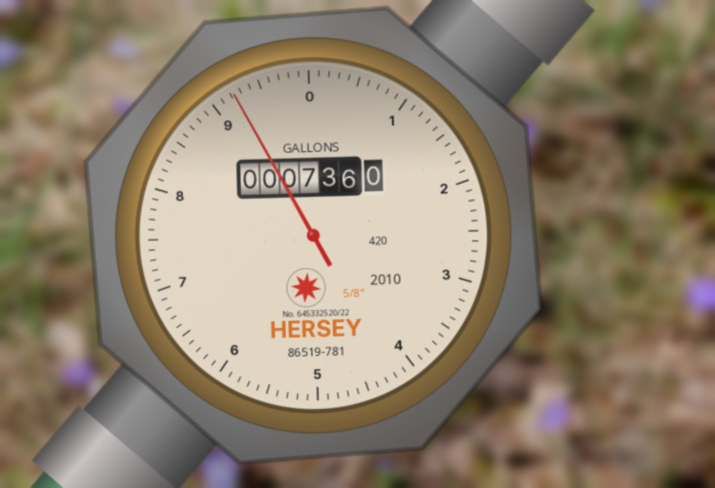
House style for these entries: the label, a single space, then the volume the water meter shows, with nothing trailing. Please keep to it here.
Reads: 7359.2 gal
